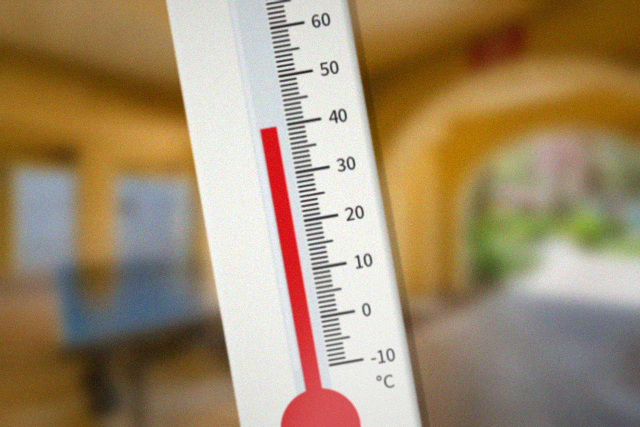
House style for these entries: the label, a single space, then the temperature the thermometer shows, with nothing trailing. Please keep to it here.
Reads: 40 °C
